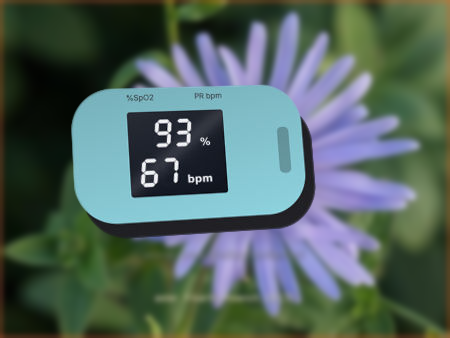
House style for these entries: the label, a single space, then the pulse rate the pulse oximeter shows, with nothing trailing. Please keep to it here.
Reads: 67 bpm
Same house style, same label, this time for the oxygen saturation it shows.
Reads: 93 %
